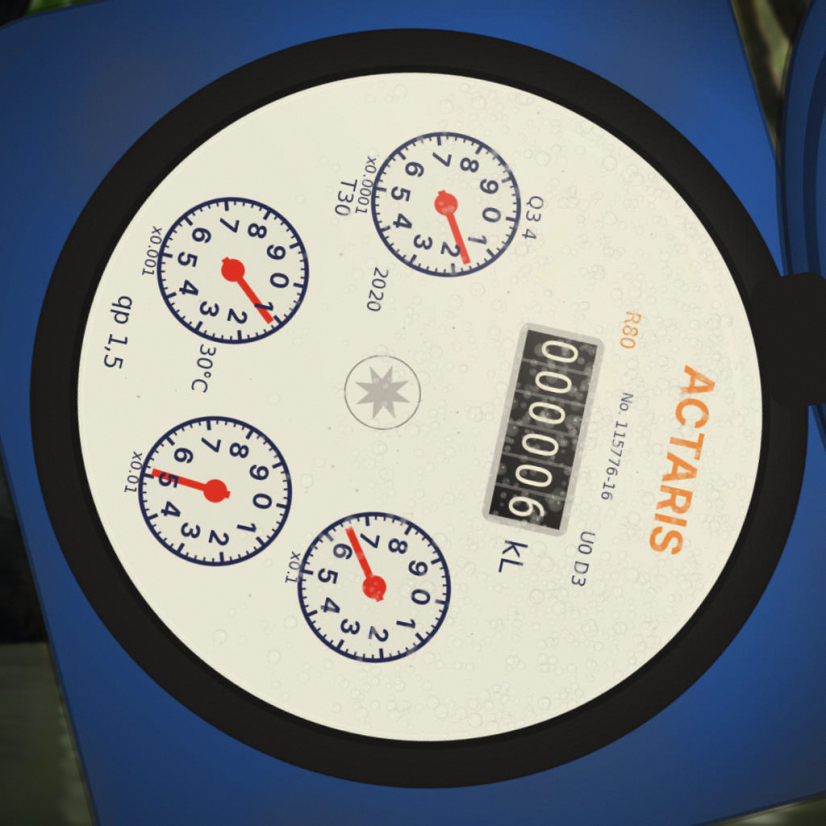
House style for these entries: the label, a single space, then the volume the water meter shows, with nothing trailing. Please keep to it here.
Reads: 6.6511 kL
